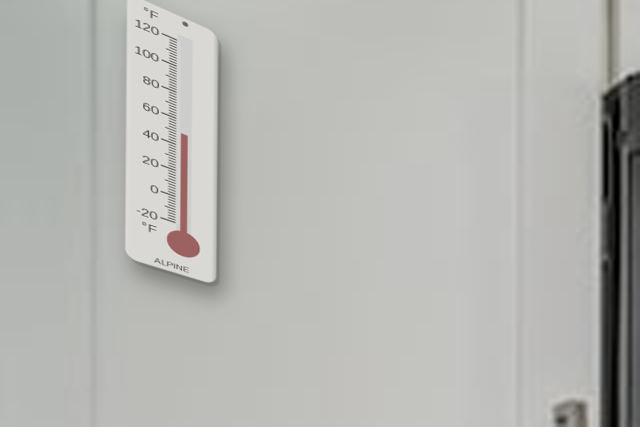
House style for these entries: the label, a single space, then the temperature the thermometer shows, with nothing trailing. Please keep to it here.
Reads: 50 °F
